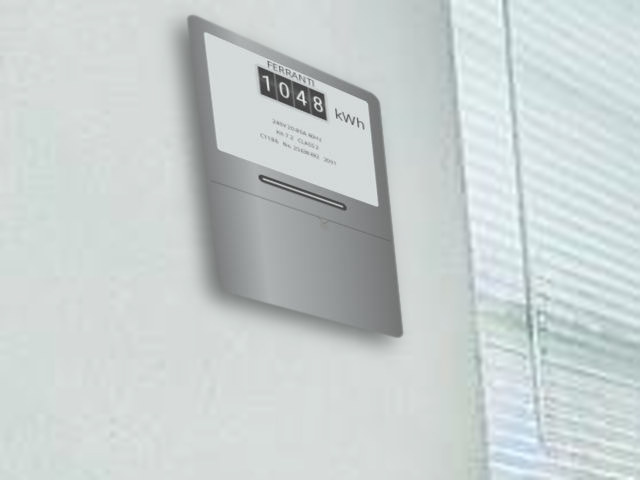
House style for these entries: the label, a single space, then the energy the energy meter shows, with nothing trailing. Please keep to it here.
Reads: 1048 kWh
